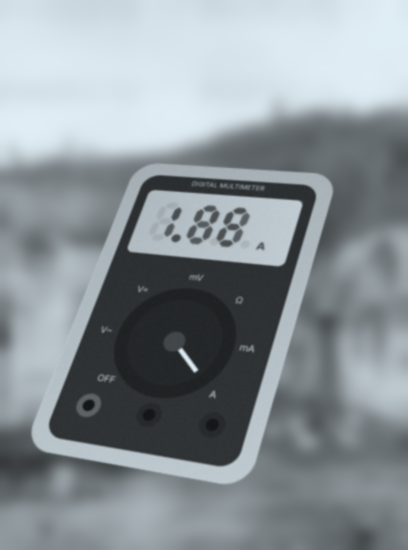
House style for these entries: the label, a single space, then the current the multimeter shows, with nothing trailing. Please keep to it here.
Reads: 1.88 A
